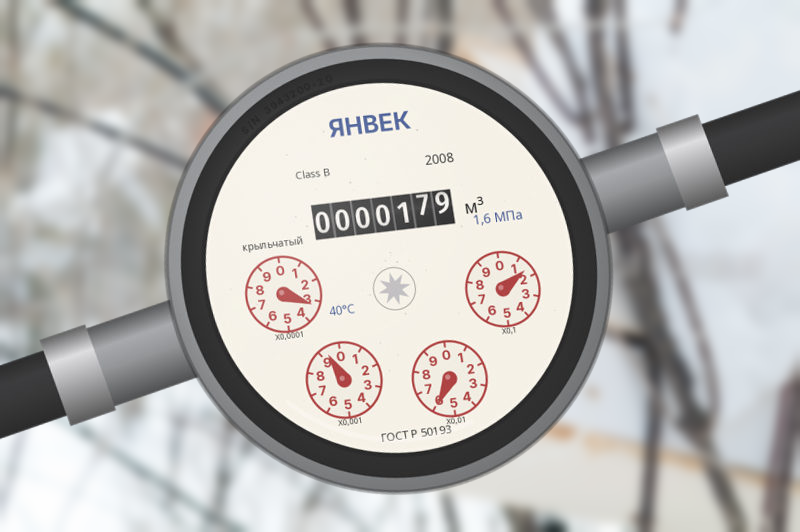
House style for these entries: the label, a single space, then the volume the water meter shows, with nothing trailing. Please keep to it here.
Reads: 179.1593 m³
